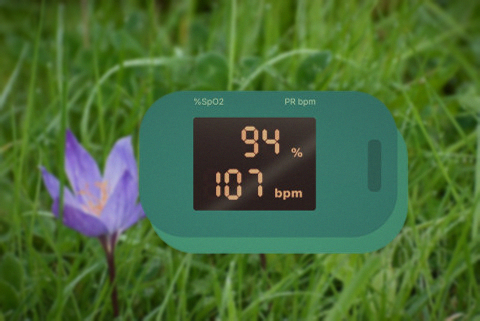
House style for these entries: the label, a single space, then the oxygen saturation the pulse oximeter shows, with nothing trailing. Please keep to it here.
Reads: 94 %
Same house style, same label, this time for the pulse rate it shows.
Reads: 107 bpm
